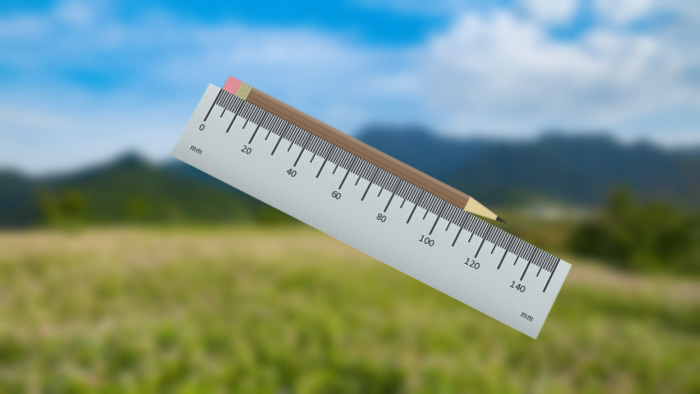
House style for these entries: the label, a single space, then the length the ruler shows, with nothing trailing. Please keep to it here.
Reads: 125 mm
